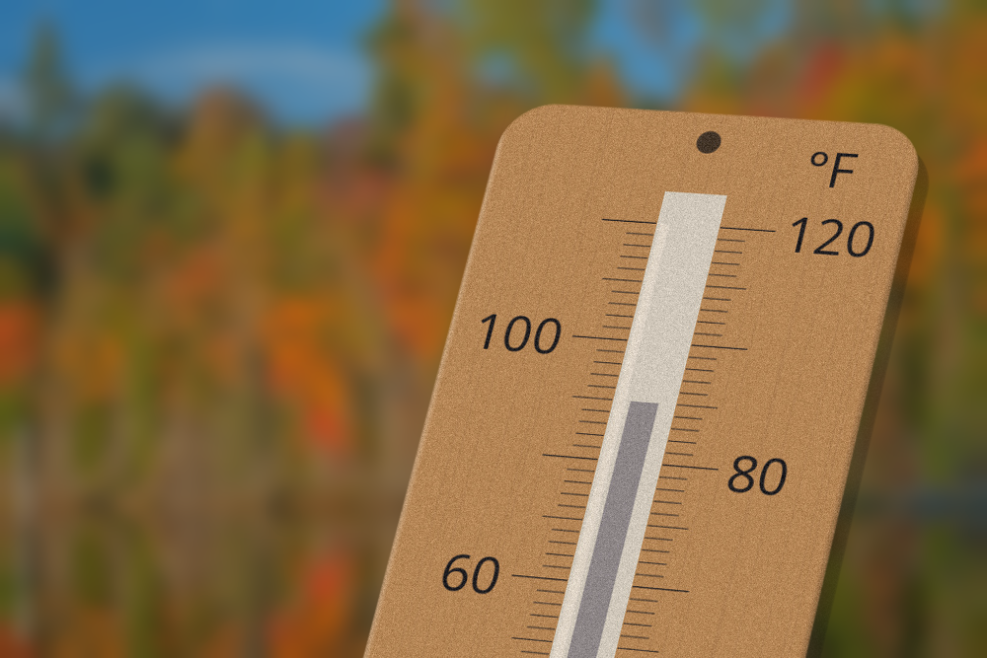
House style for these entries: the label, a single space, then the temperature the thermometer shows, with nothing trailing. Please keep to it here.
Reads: 90 °F
